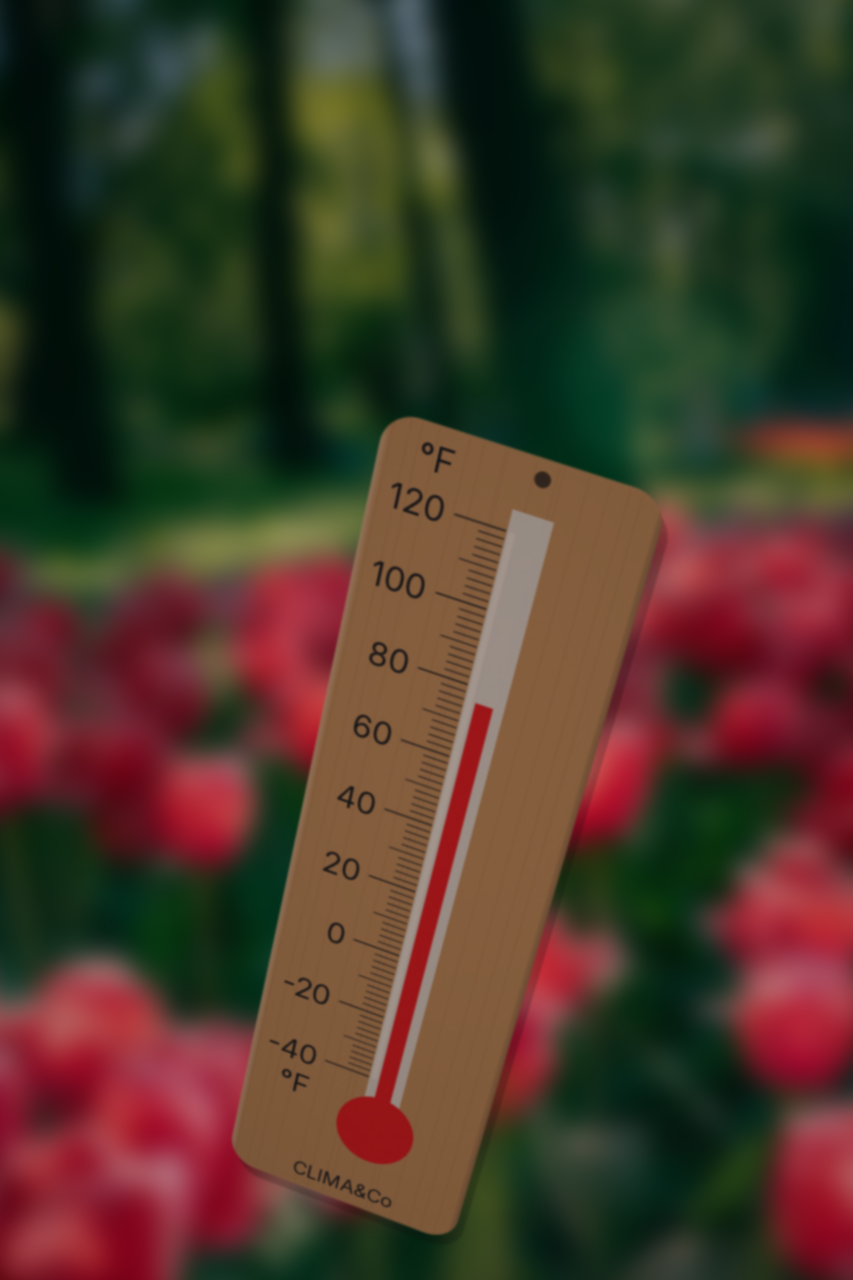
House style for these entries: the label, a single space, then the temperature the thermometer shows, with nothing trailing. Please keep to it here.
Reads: 76 °F
